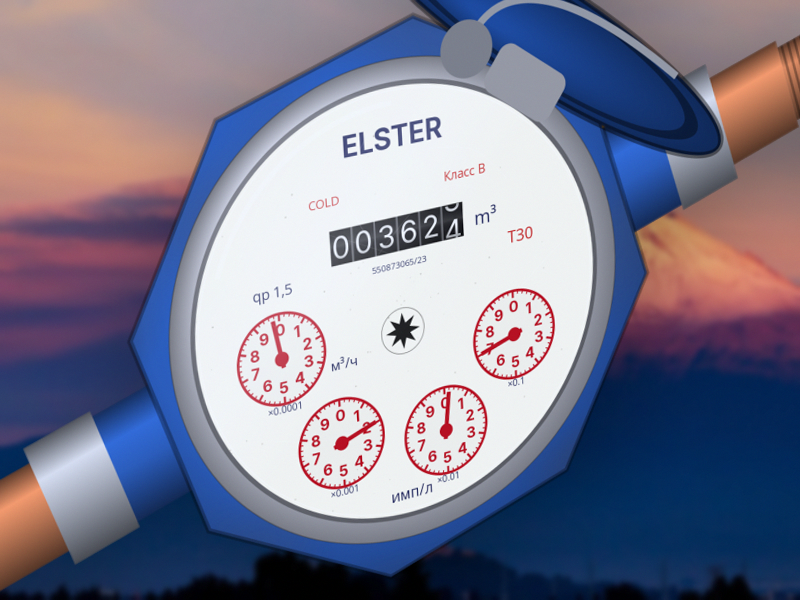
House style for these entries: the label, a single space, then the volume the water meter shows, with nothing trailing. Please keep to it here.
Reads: 3623.7019 m³
